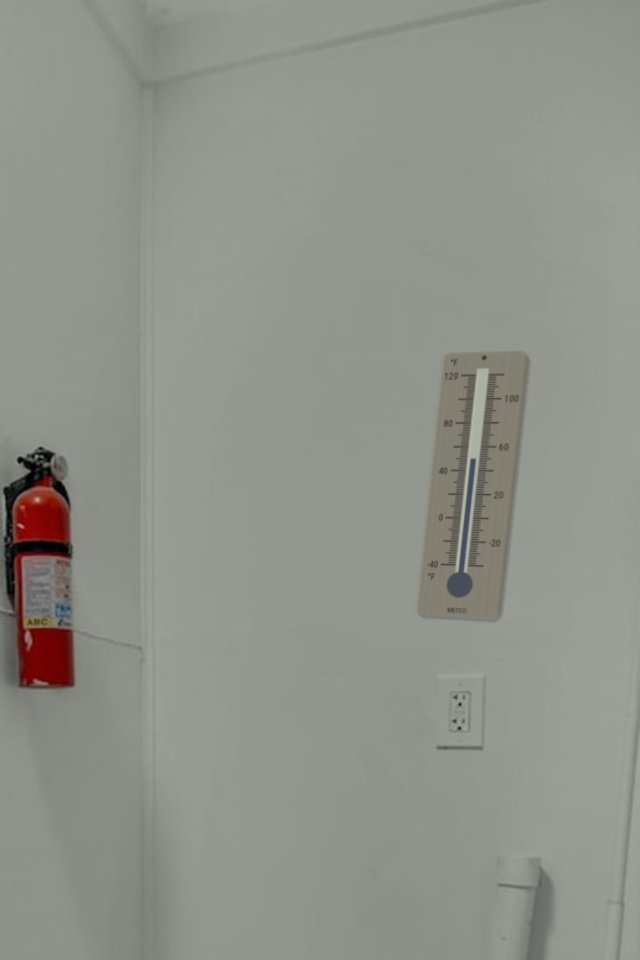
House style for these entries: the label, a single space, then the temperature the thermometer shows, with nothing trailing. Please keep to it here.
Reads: 50 °F
